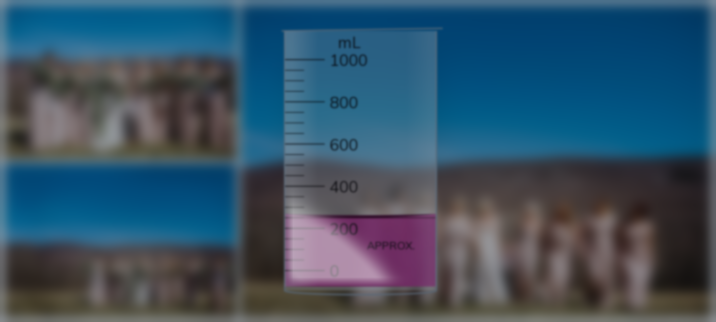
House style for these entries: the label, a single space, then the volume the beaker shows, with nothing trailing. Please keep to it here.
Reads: 250 mL
